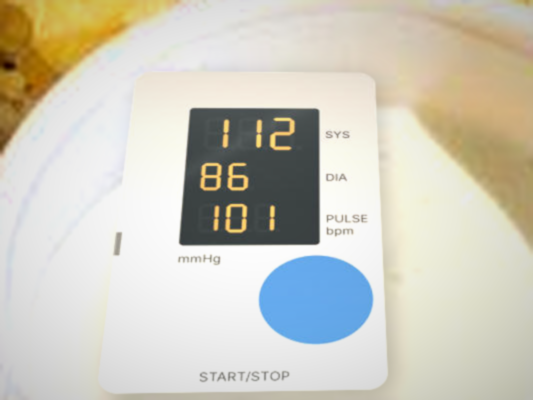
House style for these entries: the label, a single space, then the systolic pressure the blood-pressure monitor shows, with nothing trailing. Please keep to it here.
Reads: 112 mmHg
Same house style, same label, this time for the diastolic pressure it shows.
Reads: 86 mmHg
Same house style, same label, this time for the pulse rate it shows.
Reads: 101 bpm
